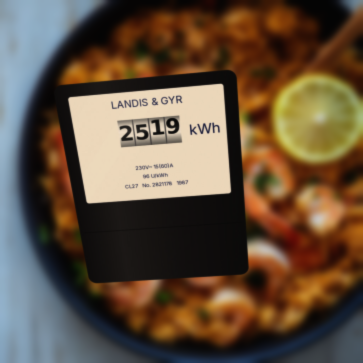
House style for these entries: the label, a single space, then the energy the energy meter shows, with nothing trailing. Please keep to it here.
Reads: 2519 kWh
